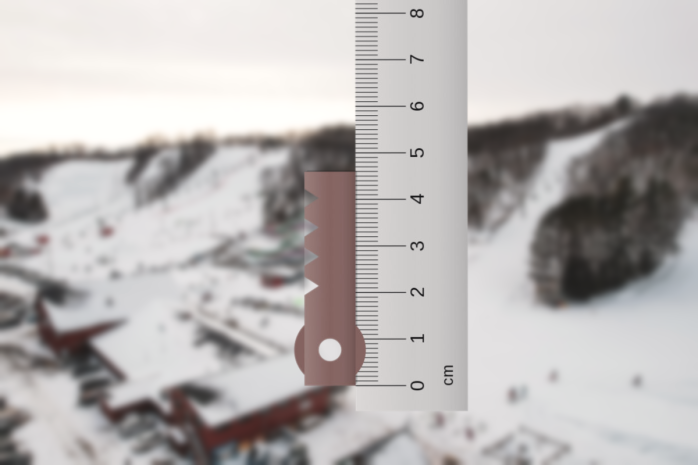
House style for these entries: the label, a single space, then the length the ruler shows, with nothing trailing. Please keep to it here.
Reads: 4.6 cm
